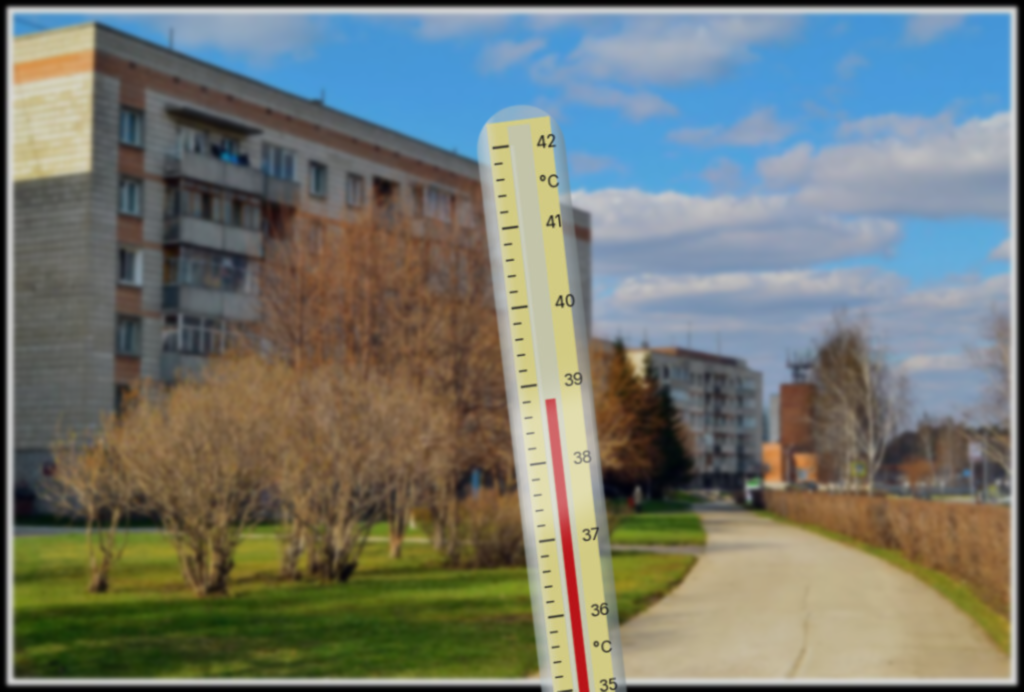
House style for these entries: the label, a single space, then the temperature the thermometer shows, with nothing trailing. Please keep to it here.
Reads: 38.8 °C
